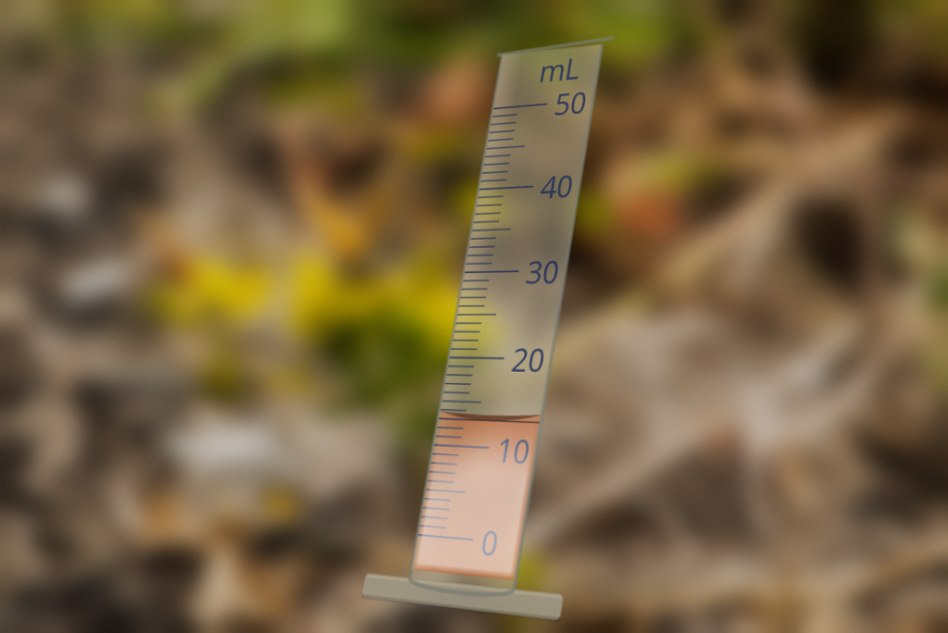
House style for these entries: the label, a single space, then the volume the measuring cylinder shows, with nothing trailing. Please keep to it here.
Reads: 13 mL
